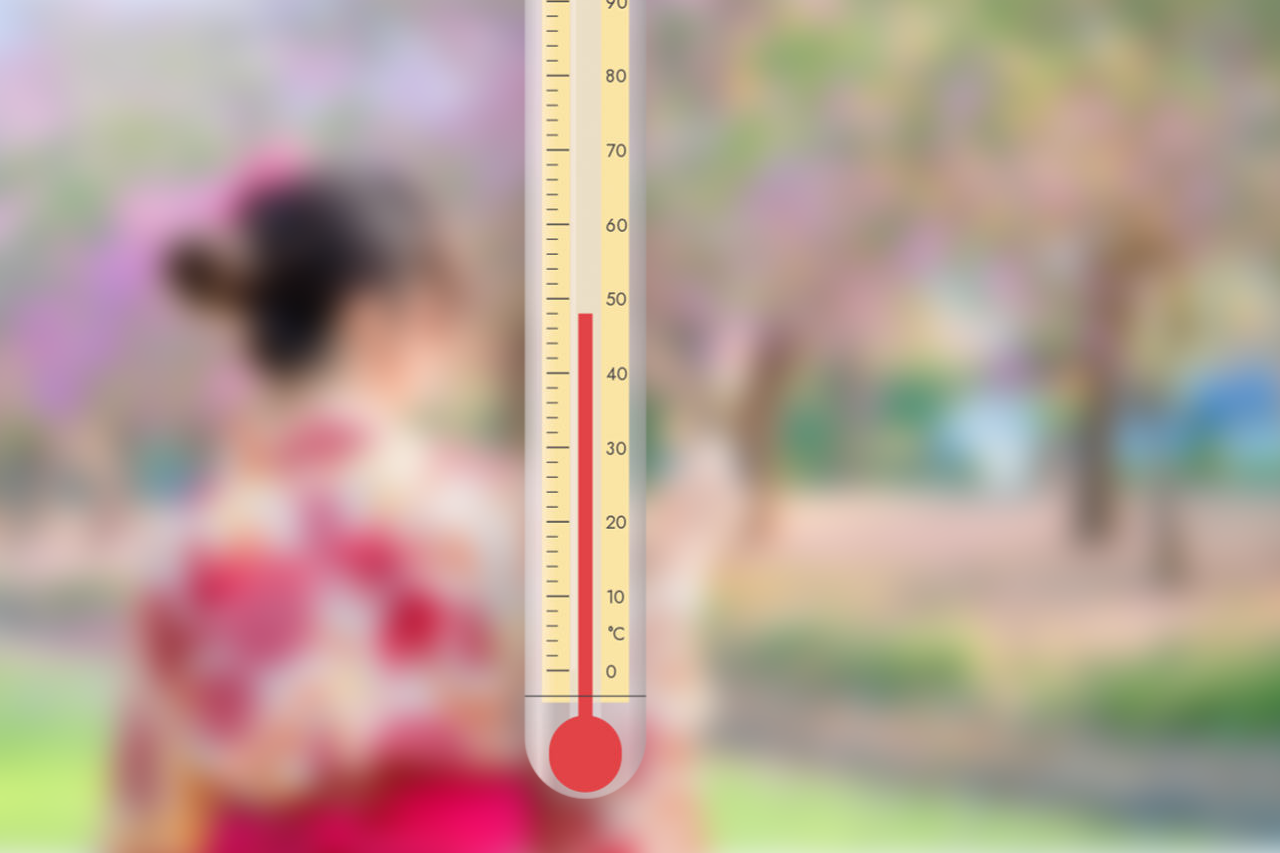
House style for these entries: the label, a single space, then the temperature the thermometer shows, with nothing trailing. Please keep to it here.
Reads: 48 °C
